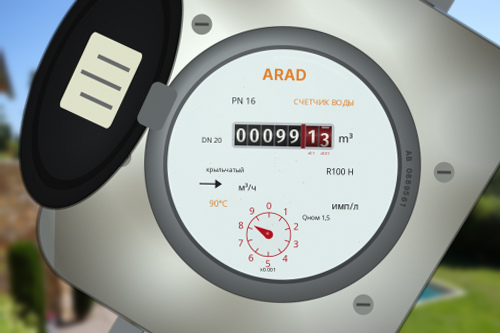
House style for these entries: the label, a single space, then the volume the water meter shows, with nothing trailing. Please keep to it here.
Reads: 99.128 m³
